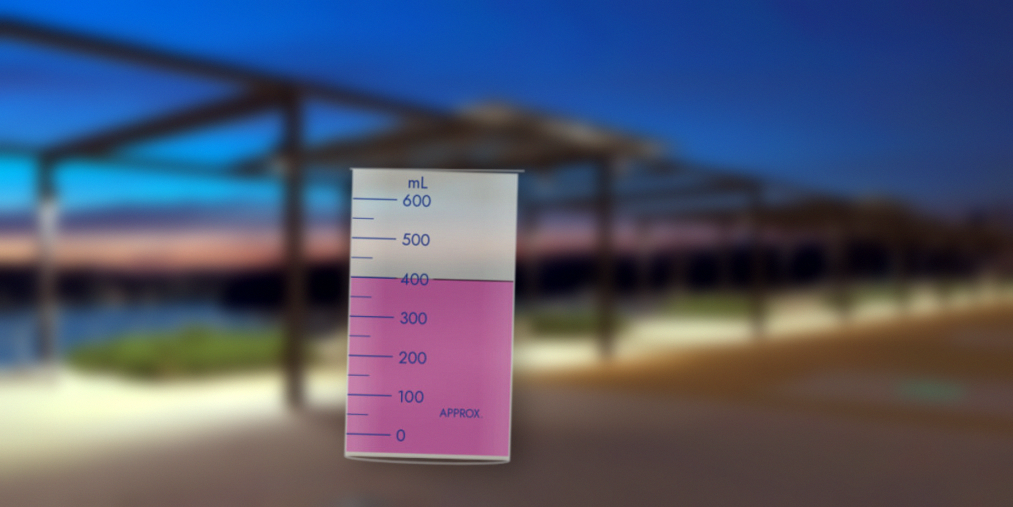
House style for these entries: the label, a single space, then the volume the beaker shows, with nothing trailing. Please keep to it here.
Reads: 400 mL
